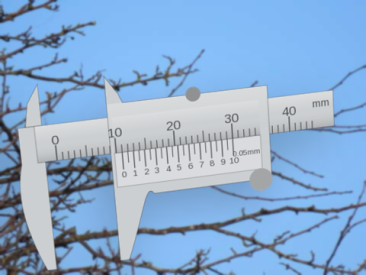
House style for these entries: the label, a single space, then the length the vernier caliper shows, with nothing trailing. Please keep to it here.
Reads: 11.0 mm
